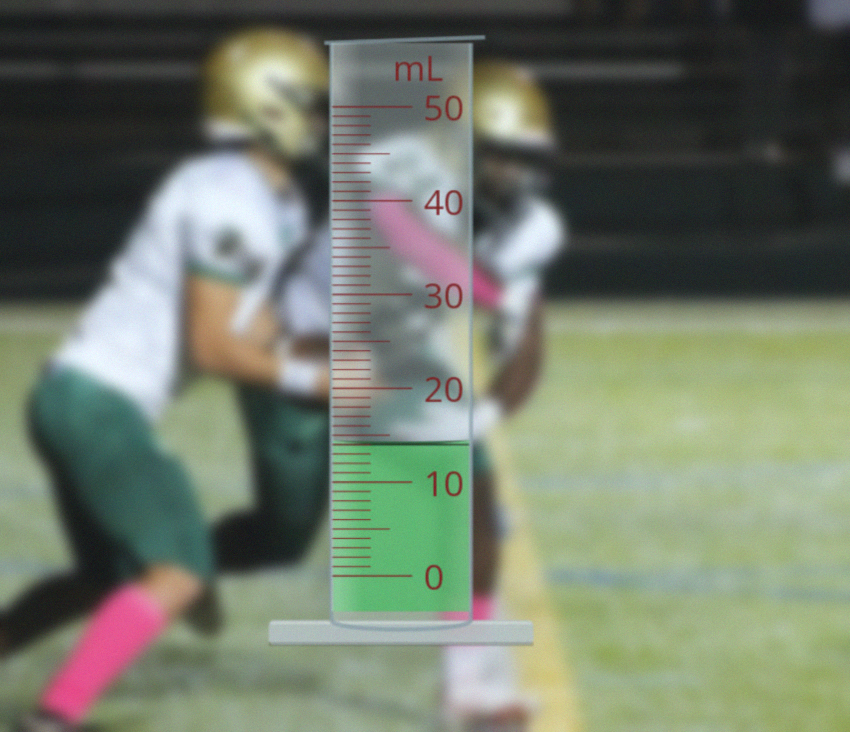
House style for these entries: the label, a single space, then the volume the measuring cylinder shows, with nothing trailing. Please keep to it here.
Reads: 14 mL
